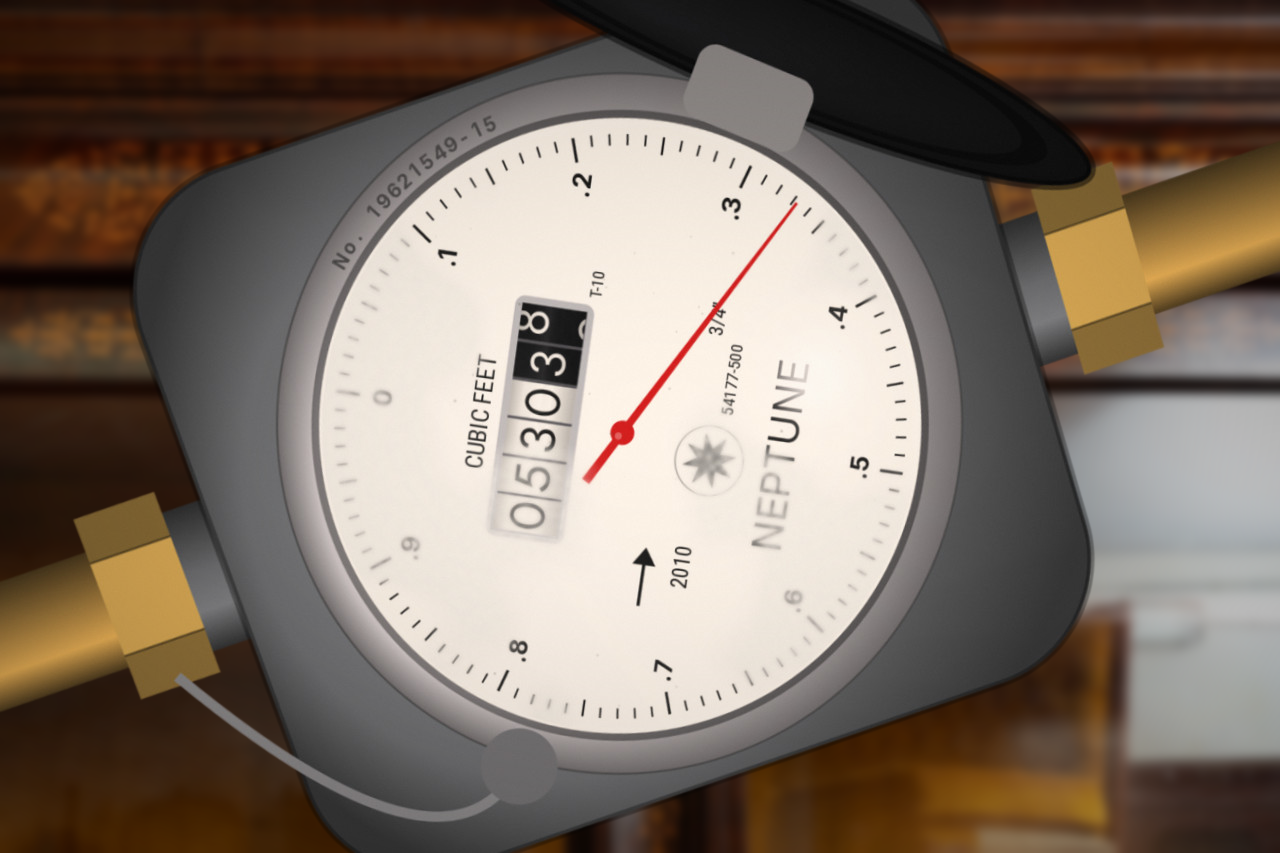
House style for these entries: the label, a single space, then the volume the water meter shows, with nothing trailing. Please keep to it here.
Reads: 53038.33 ft³
